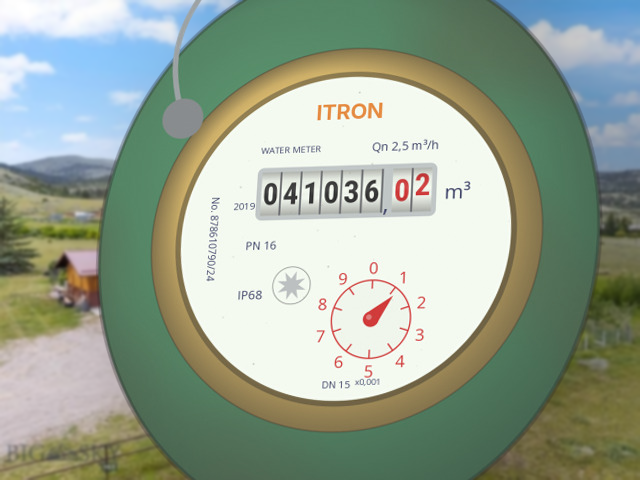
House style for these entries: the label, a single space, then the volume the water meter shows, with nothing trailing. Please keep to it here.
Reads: 41036.021 m³
